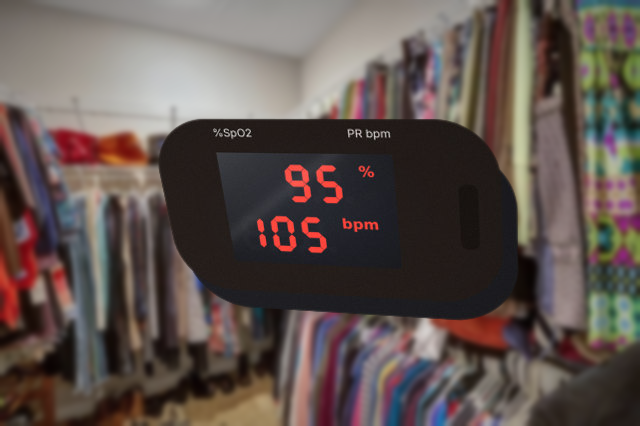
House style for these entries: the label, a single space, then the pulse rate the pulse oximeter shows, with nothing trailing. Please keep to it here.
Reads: 105 bpm
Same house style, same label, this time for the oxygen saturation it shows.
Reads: 95 %
